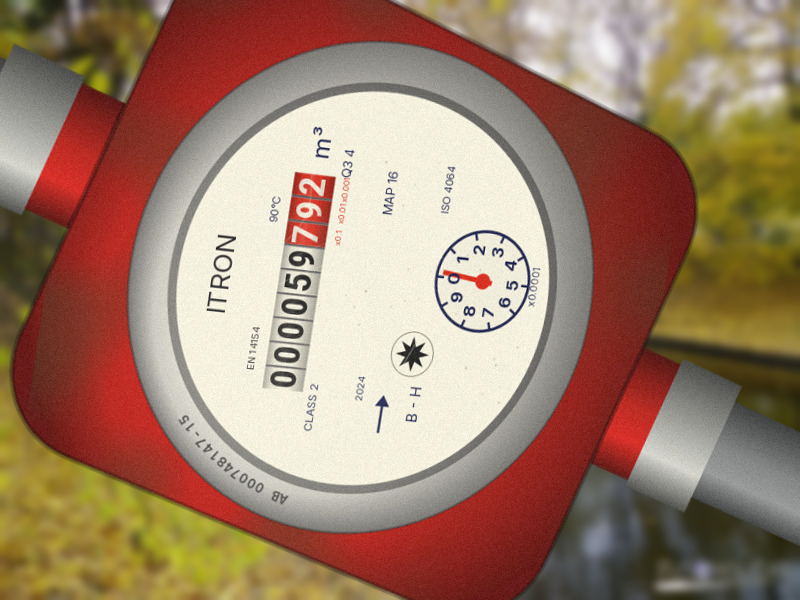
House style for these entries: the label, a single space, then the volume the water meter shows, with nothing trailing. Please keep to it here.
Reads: 59.7920 m³
